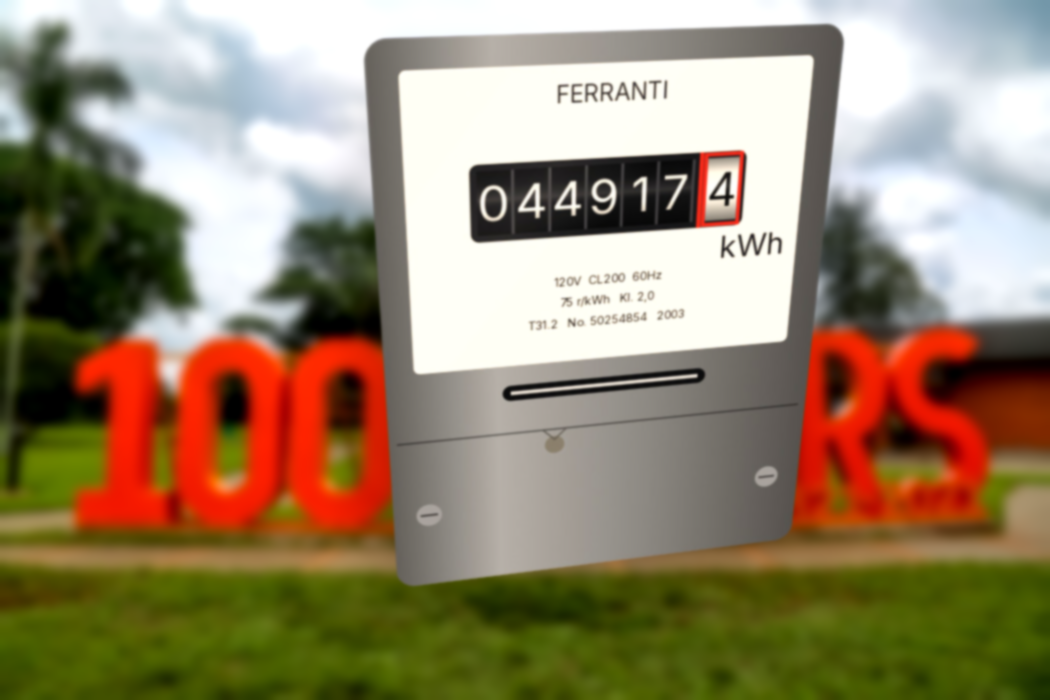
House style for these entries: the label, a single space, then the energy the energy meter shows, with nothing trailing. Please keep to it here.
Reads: 44917.4 kWh
